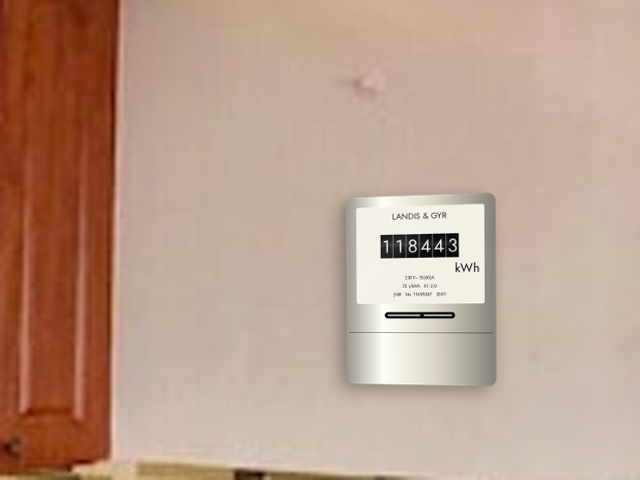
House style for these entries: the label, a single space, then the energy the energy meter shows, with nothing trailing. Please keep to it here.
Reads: 118443 kWh
